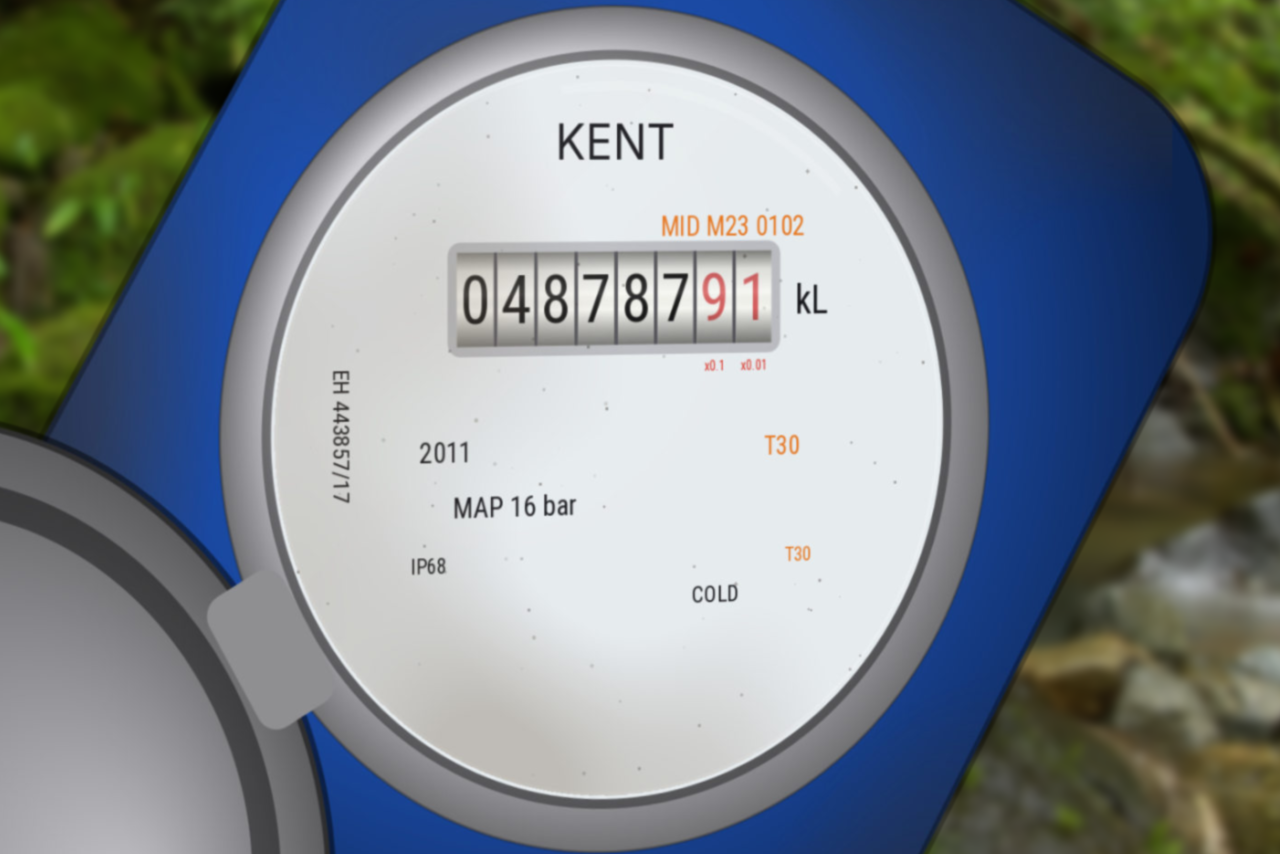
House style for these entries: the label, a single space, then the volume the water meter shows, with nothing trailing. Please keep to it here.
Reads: 48787.91 kL
